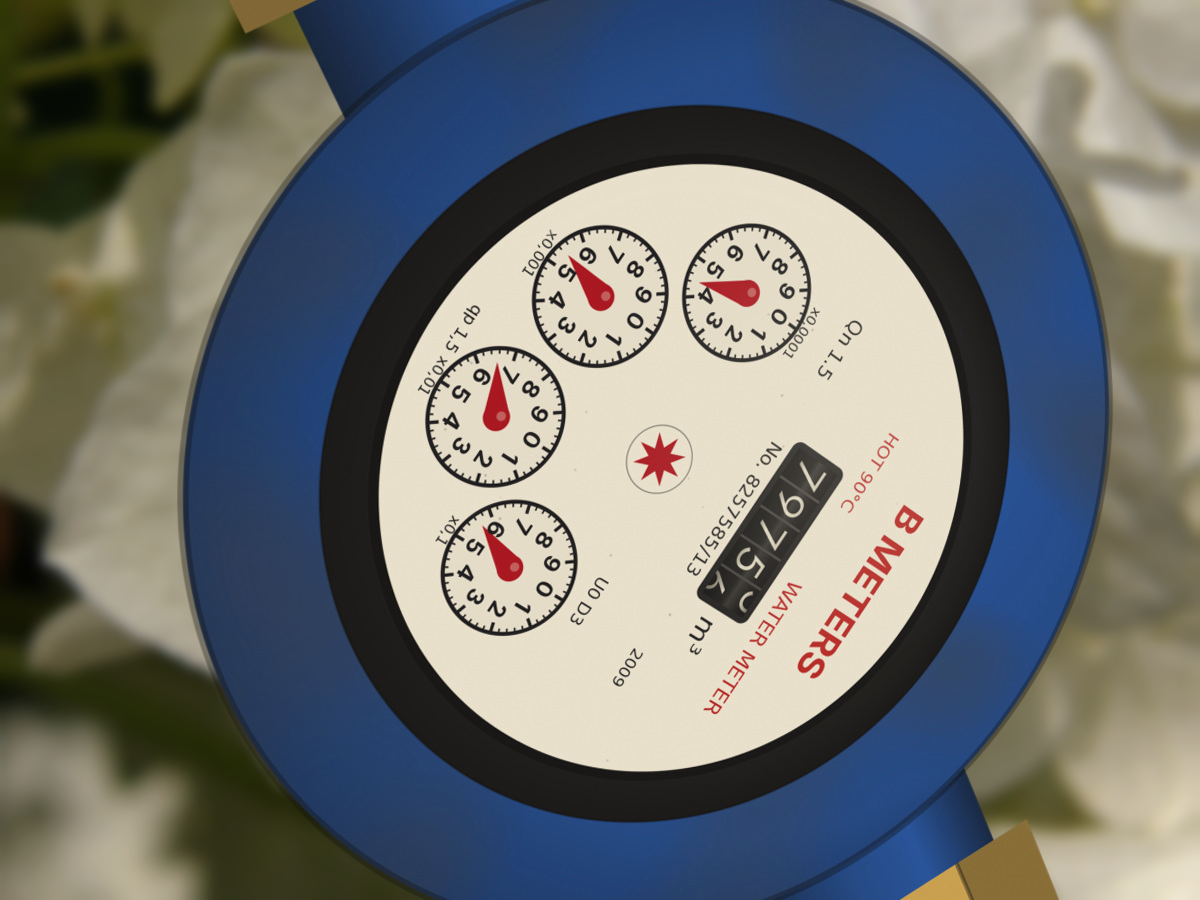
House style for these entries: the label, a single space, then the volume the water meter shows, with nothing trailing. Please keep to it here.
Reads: 79755.5654 m³
